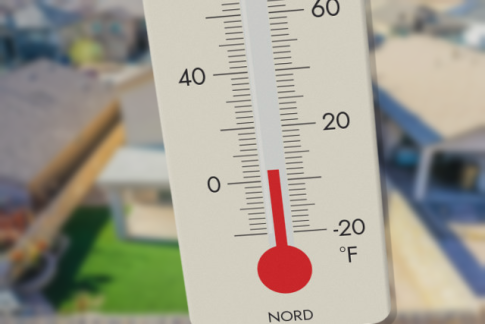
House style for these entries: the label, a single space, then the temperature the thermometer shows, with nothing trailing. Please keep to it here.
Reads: 4 °F
